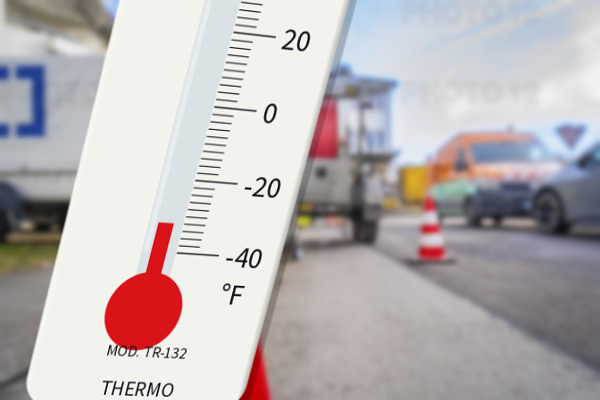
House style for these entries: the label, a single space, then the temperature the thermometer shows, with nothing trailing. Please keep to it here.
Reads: -32 °F
